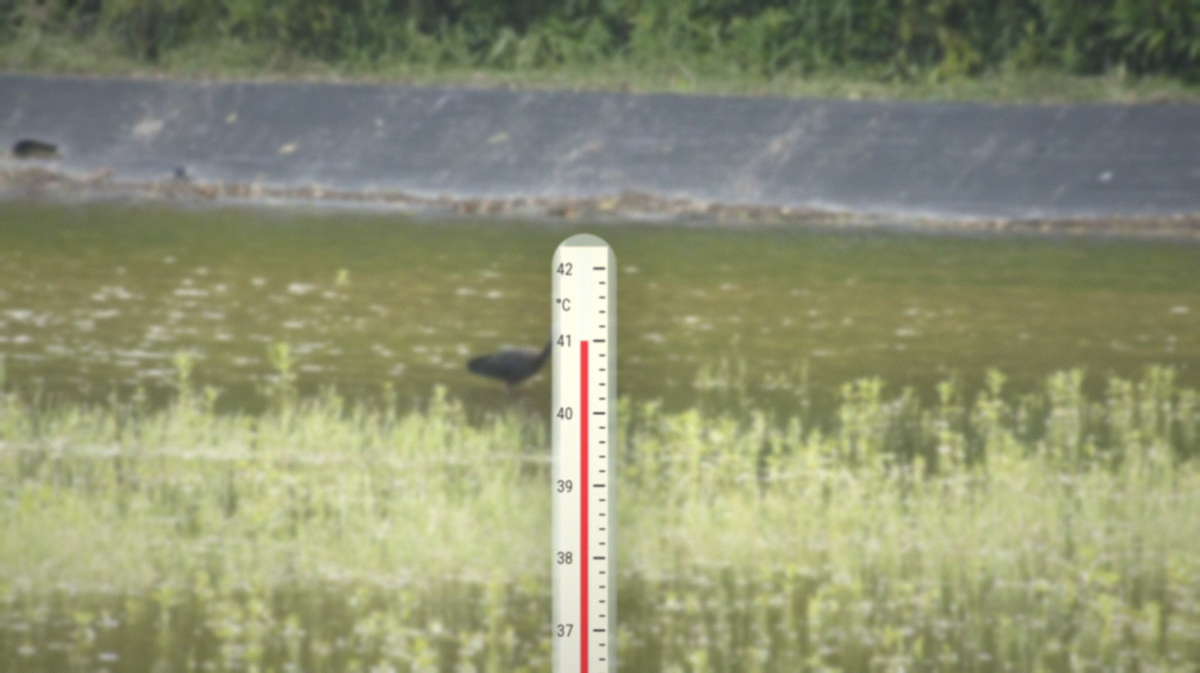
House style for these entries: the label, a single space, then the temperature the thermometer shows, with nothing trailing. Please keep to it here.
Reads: 41 °C
